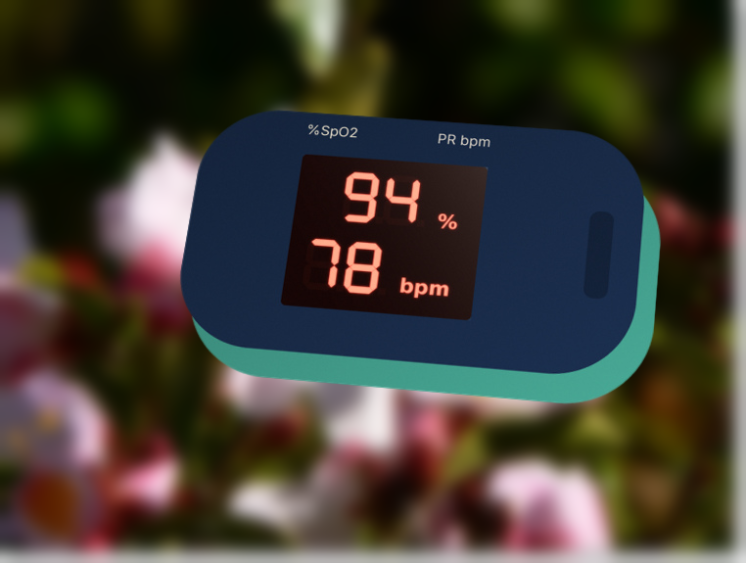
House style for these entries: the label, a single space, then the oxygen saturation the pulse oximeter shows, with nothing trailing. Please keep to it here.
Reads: 94 %
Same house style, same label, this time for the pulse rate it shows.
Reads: 78 bpm
